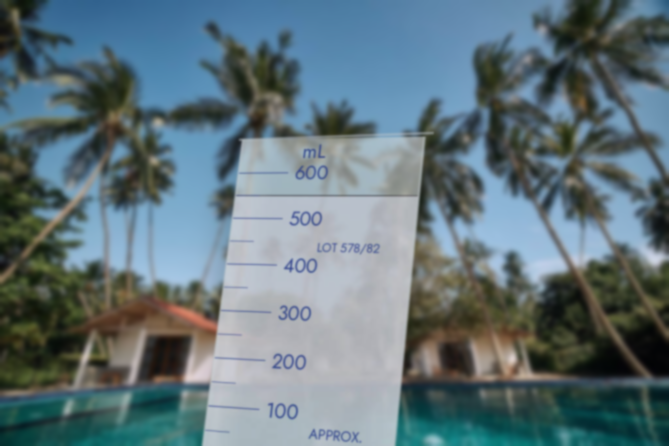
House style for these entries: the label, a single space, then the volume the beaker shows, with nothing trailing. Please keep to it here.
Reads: 550 mL
